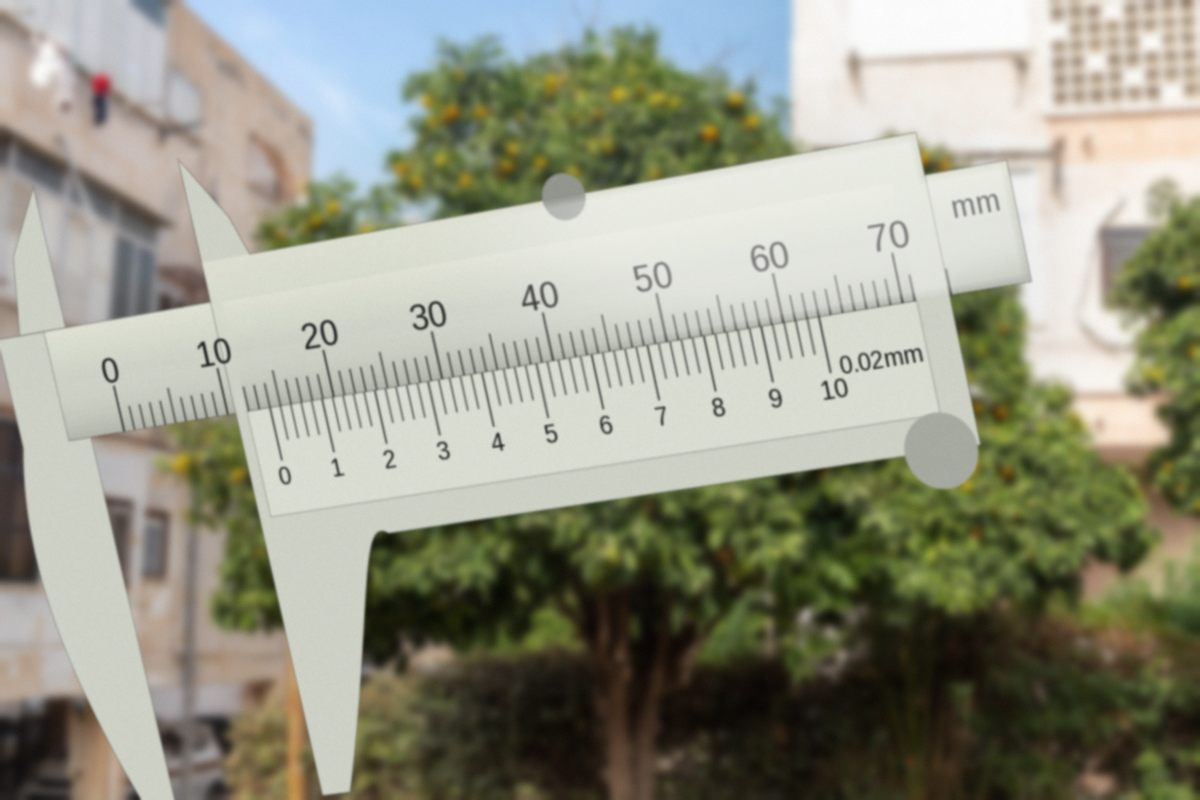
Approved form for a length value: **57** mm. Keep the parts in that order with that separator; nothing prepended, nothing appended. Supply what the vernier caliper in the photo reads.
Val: **14.0** mm
